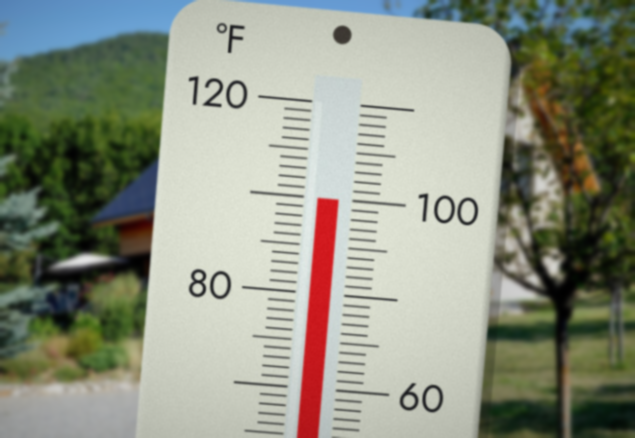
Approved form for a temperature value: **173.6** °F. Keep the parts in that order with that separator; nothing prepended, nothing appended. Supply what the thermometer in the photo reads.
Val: **100** °F
